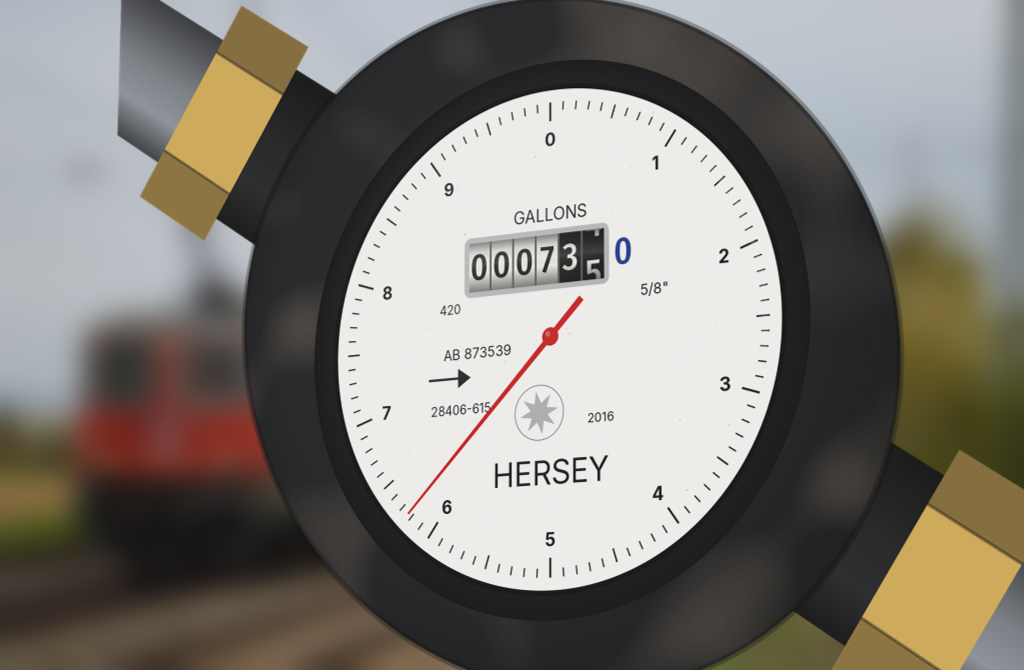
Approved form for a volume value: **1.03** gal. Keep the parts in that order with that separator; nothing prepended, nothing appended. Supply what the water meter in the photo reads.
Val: **7346.2** gal
